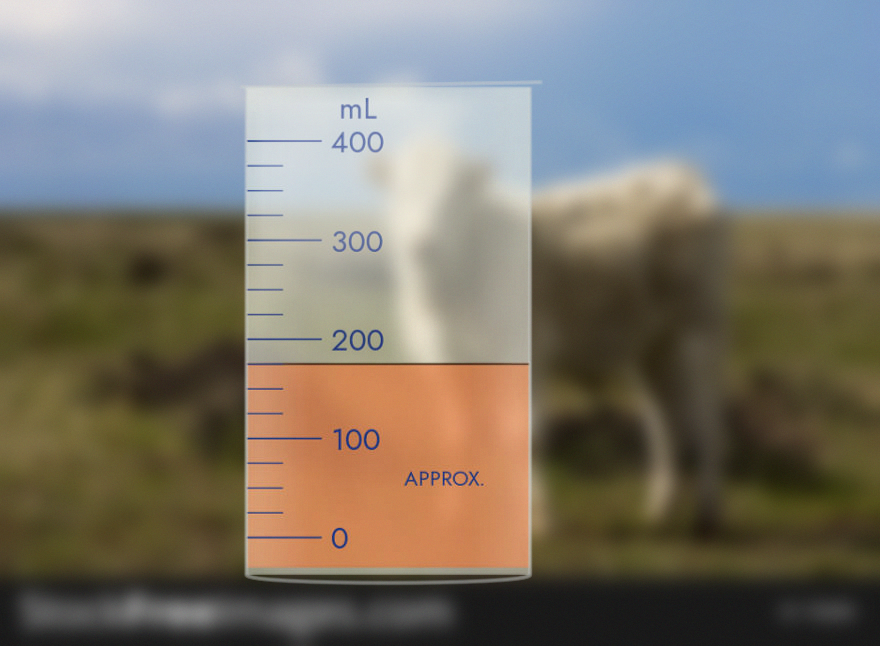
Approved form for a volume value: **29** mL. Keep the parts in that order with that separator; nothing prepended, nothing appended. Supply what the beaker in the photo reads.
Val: **175** mL
